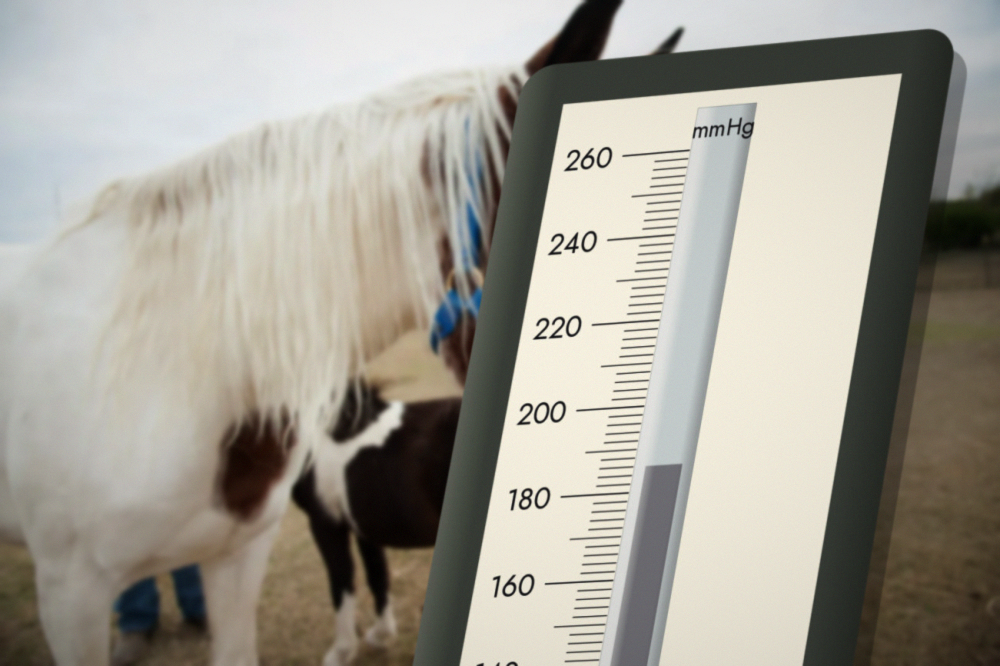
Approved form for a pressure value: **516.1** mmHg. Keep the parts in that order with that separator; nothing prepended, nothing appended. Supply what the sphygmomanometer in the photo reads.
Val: **186** mmHg
